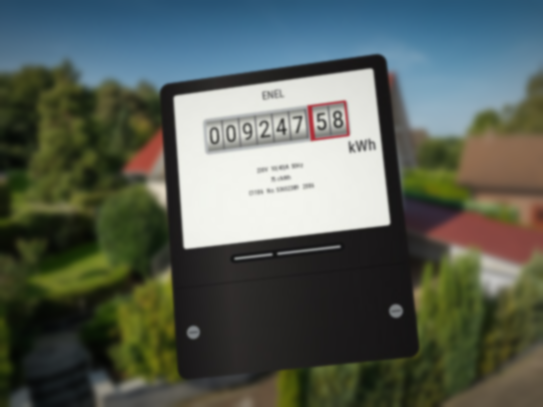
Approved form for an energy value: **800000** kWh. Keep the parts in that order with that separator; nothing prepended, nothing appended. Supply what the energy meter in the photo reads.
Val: **9247.58** kWh
